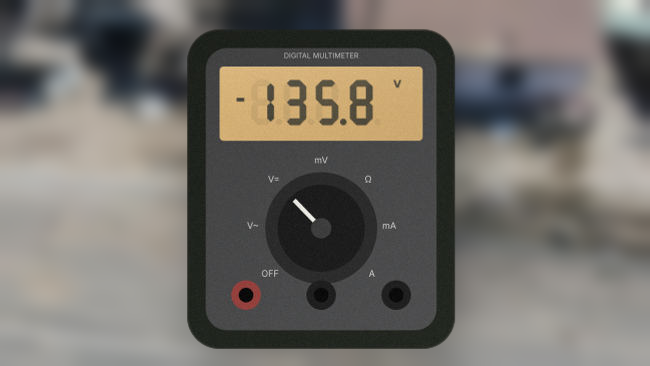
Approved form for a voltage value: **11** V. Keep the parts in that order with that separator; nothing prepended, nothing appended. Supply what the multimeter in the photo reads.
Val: **-135.8** V
